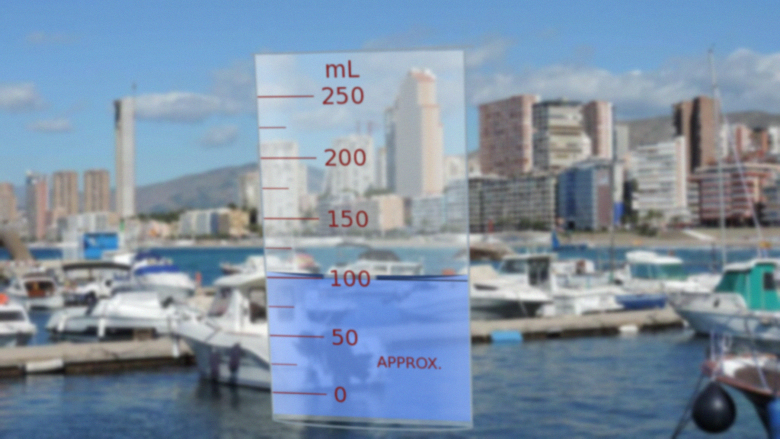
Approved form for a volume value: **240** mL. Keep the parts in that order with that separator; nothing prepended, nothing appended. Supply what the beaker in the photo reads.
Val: **100** mL
